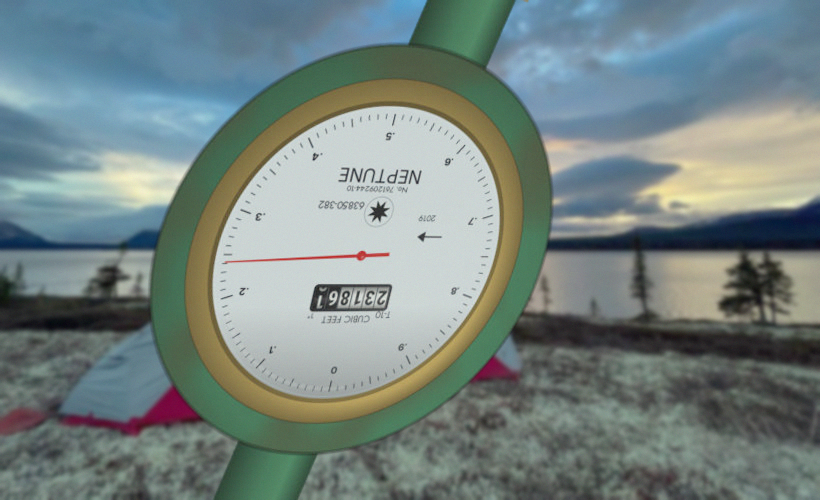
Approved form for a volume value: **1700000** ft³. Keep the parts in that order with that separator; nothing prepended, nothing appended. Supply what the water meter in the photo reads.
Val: **231861.24** ft³
